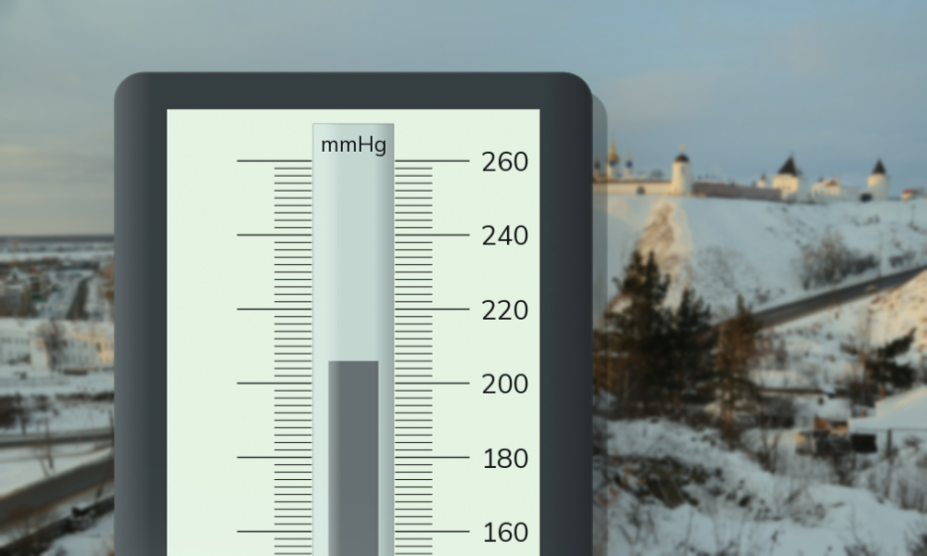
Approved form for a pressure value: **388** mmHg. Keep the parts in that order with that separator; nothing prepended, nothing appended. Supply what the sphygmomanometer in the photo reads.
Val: **206** mmHg
